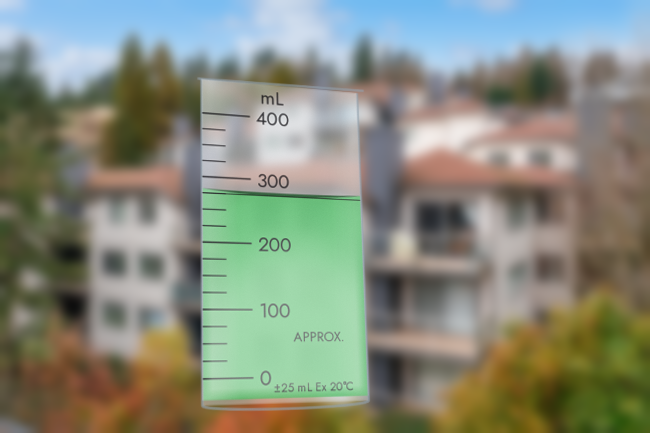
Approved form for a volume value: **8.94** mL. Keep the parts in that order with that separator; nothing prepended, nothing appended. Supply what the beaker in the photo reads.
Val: **275** mL
